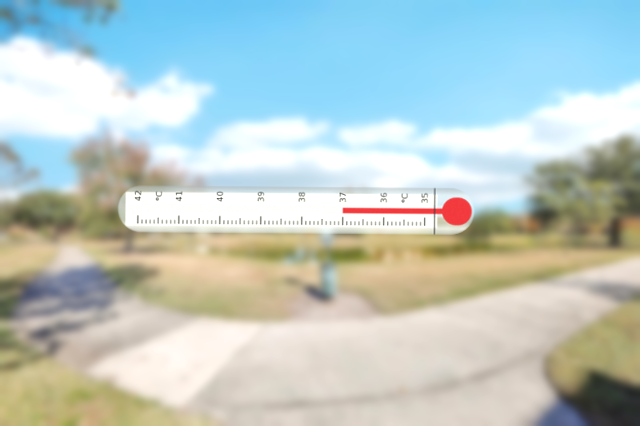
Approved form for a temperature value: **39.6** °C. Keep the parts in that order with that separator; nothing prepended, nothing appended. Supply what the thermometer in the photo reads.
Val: **37** °C
